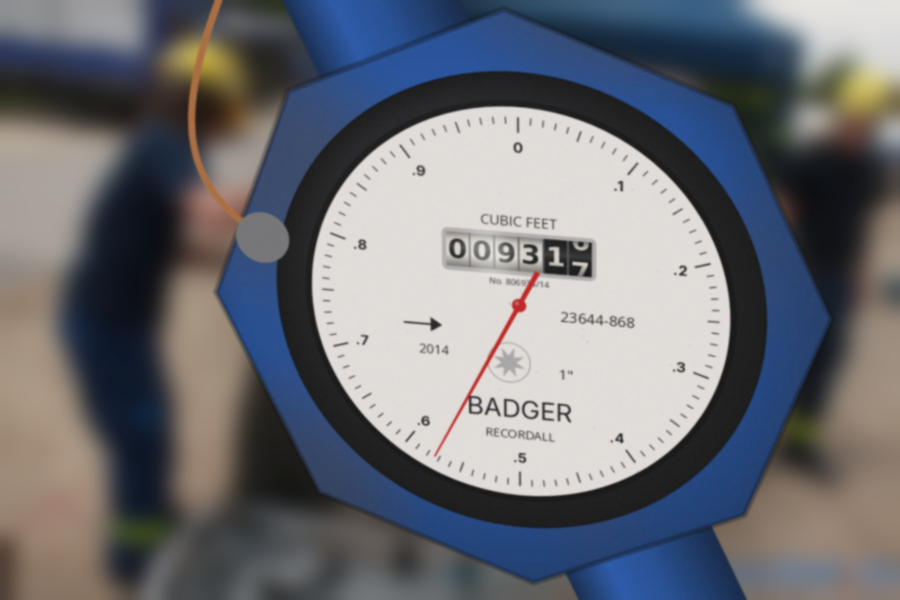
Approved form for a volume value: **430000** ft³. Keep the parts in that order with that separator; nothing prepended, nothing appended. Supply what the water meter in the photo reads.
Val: **9316.57** ft³
